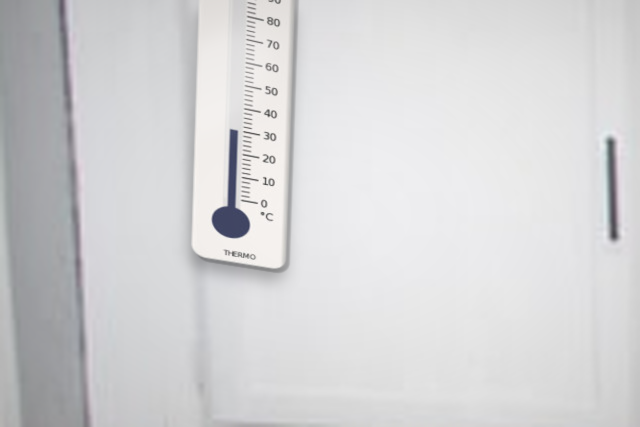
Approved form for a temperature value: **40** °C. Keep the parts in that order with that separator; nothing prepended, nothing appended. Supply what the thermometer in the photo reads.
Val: **30** °C
